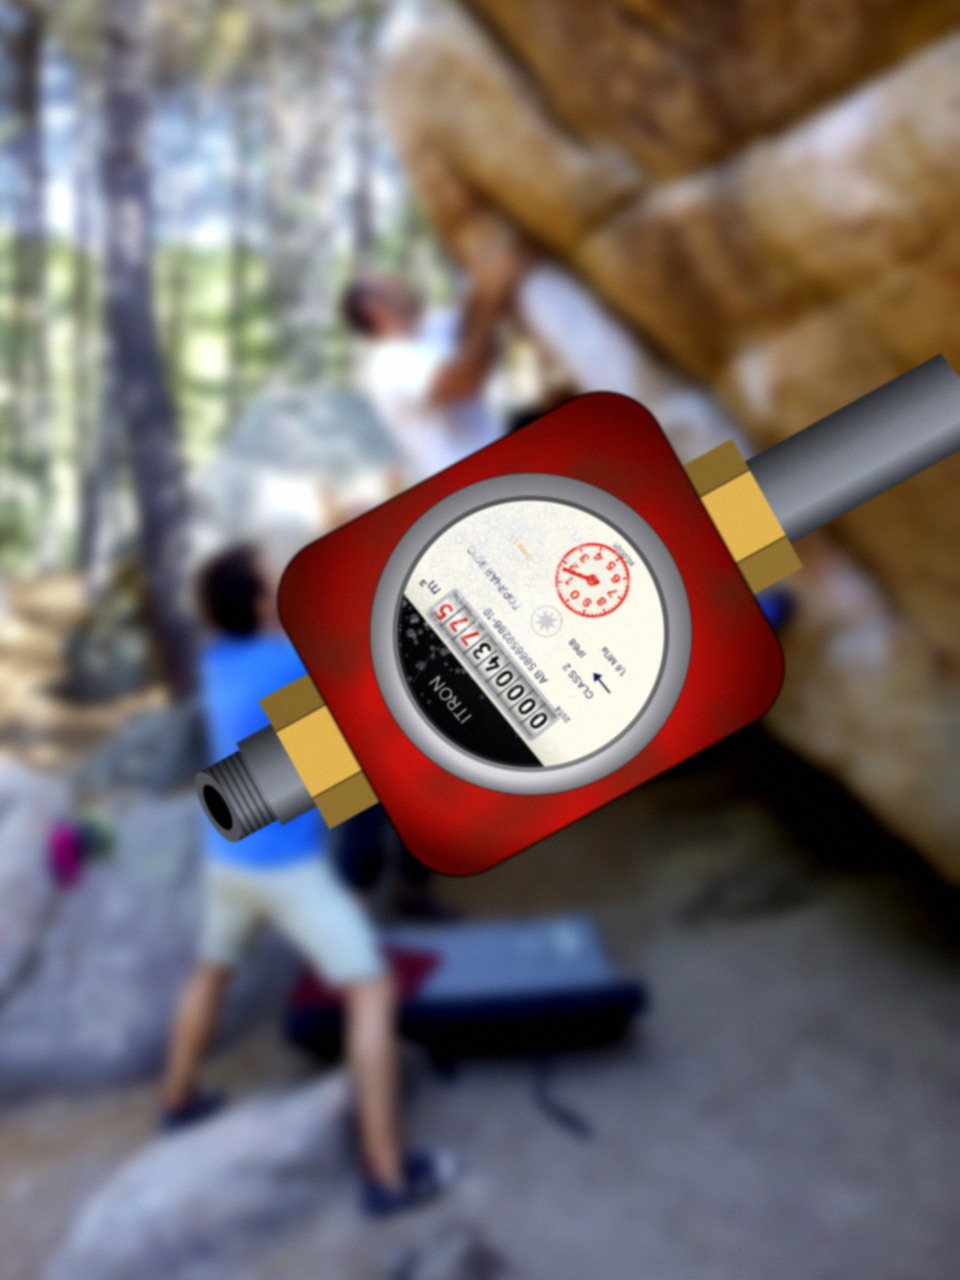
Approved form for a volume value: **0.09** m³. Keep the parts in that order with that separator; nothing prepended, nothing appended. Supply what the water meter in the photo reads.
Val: **43.7751** m³
